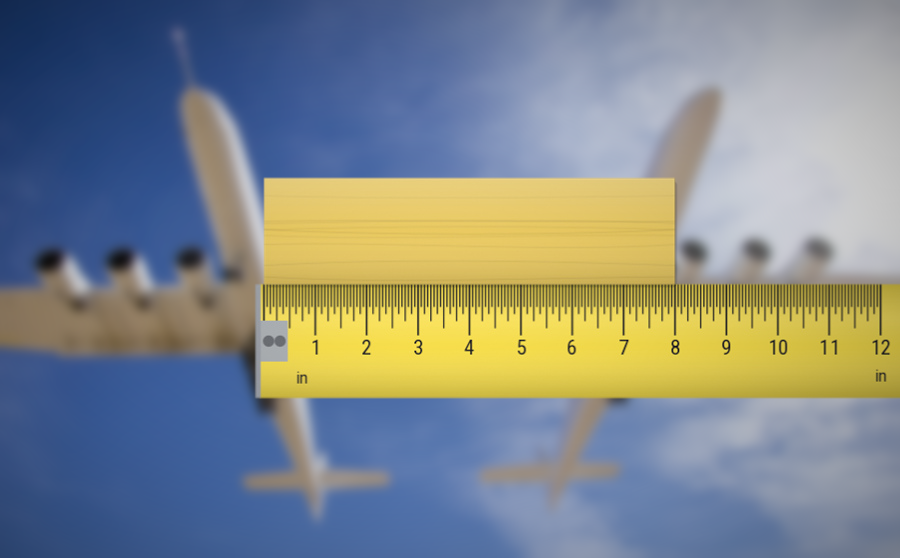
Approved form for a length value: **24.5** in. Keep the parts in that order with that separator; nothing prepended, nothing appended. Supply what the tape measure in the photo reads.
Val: **8** in
